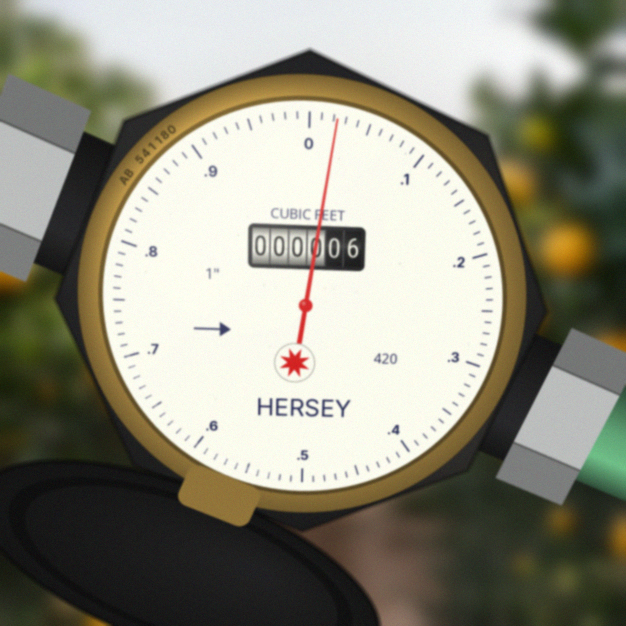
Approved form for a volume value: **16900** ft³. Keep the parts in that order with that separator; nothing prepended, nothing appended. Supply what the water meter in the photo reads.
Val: **6.02** ft³
